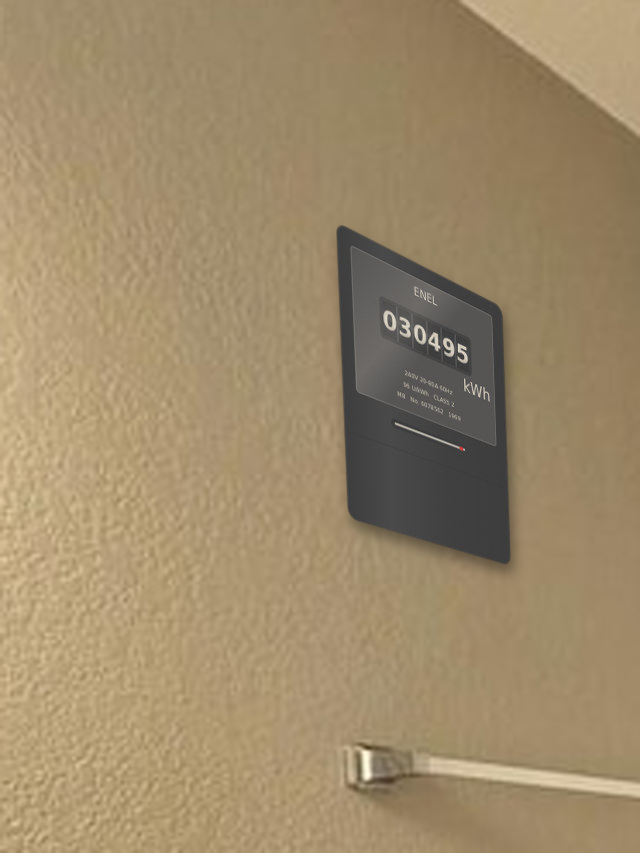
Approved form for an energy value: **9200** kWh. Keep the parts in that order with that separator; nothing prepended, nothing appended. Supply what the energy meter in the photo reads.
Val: **30495** kWh
